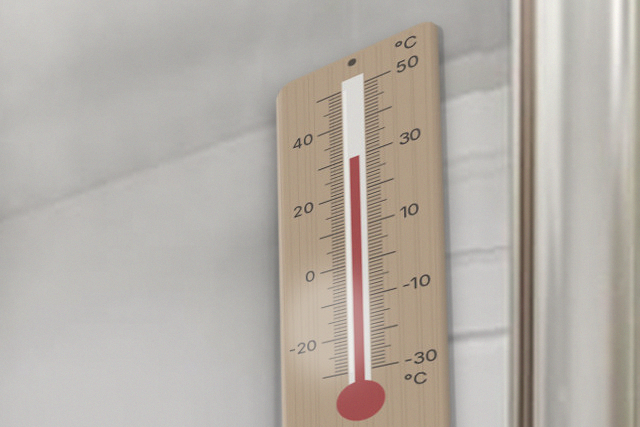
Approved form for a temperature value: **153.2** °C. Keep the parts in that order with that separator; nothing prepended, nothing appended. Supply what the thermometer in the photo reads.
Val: **30** °C
